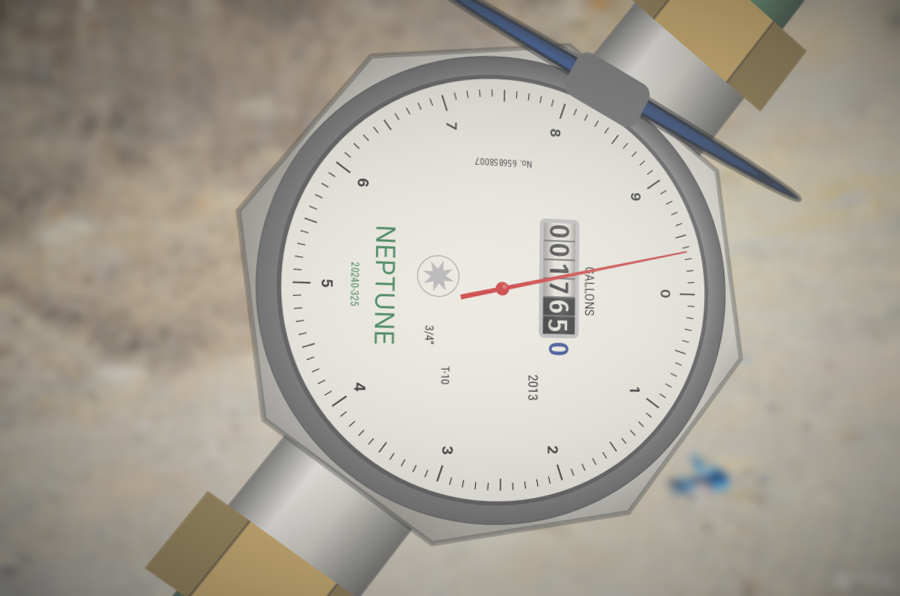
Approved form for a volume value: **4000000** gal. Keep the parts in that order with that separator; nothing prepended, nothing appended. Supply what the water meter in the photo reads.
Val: **17649.6** gal
